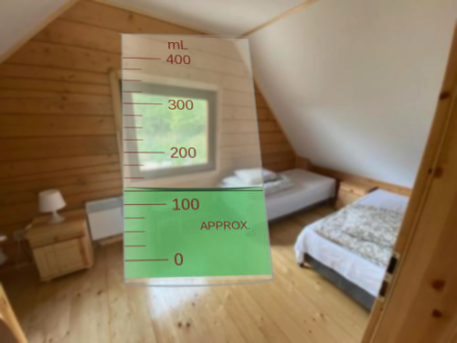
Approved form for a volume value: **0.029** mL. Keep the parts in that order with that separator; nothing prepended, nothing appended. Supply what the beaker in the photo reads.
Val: **125** mL
